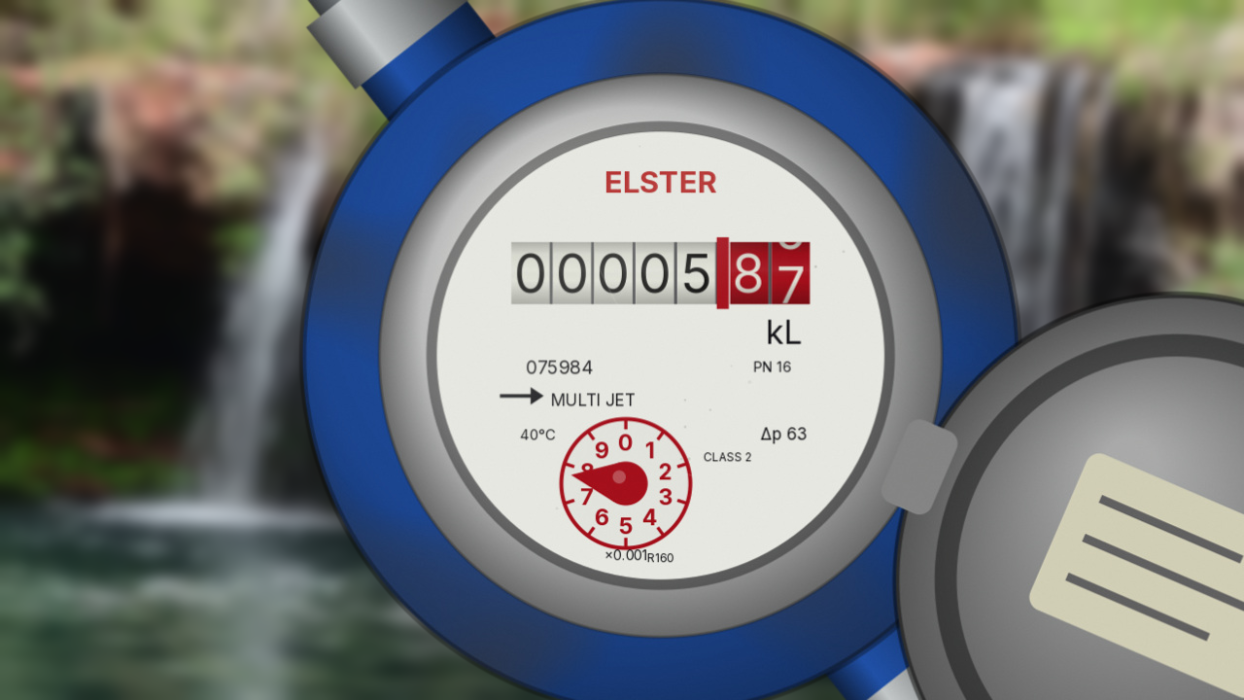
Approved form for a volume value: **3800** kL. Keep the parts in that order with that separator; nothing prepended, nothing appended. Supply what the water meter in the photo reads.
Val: **5.867** kL
